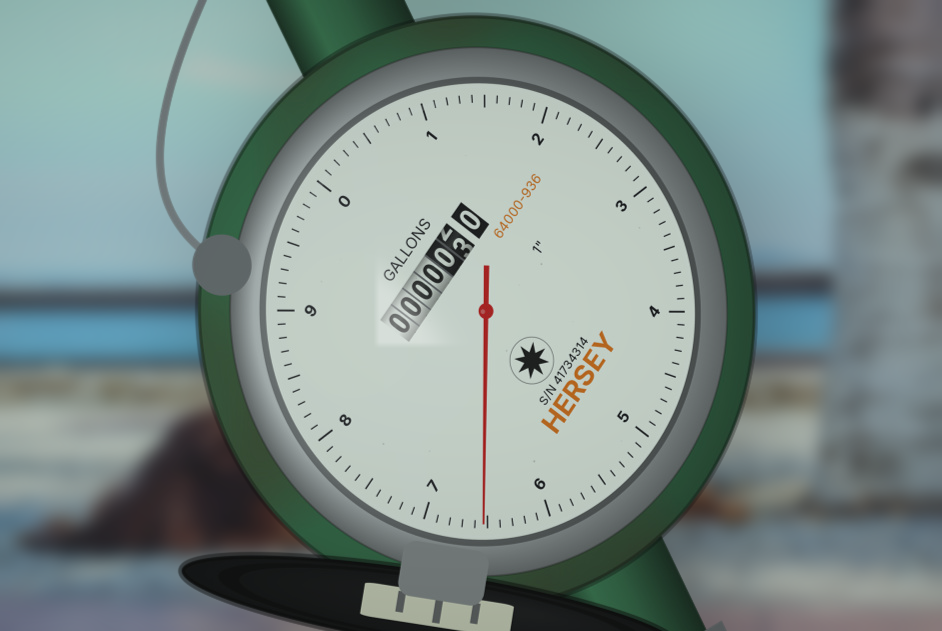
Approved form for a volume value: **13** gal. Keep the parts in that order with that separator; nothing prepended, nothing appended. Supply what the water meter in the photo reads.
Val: **26.5** gal
